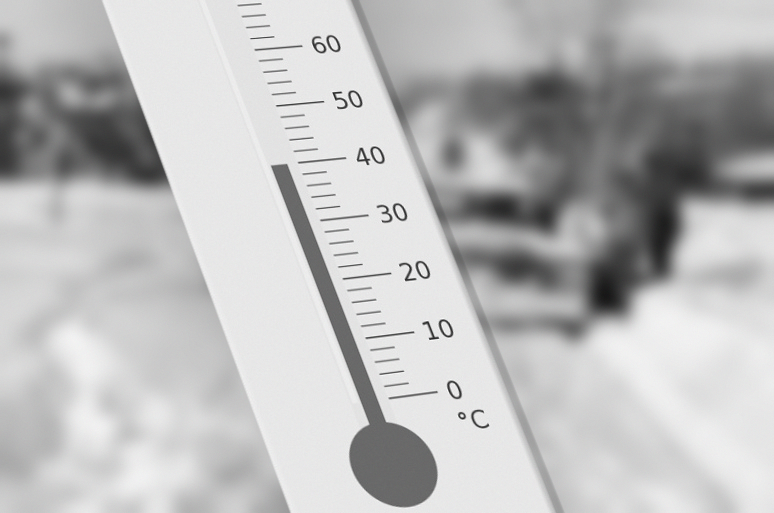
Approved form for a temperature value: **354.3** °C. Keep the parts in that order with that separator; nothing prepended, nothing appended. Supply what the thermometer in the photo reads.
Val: **40** °C
